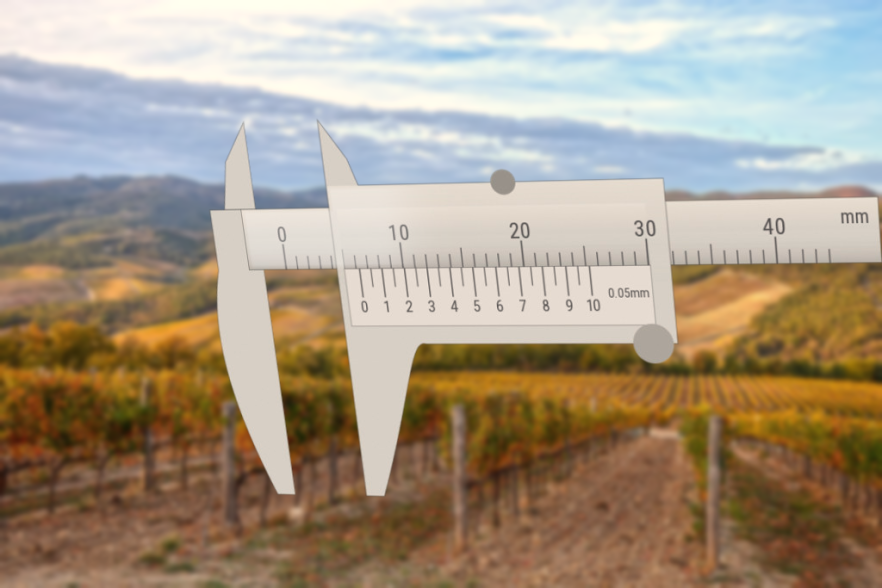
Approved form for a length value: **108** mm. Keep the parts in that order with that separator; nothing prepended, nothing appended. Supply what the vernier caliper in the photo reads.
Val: **6.3** mm
